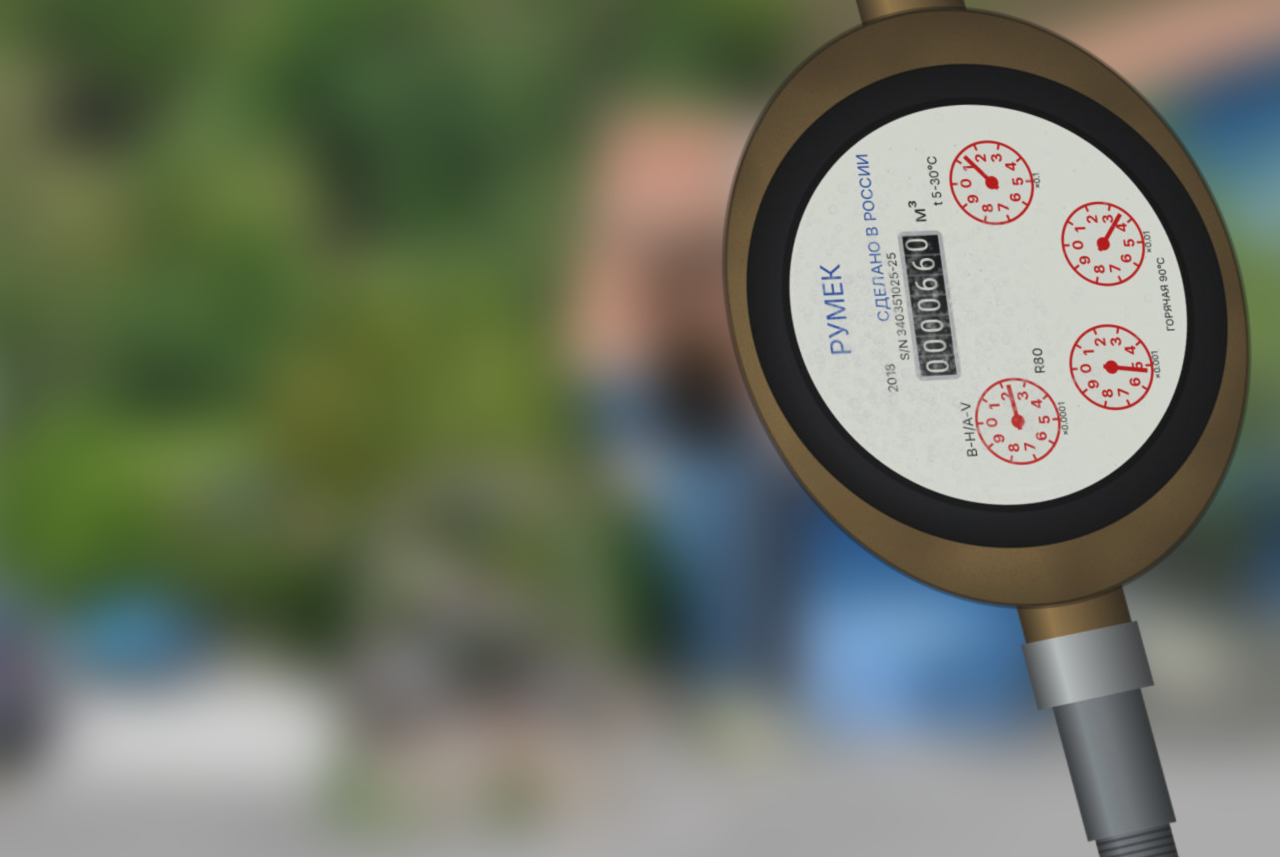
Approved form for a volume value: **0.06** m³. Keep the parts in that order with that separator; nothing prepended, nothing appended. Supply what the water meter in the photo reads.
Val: **660.1352** m³
